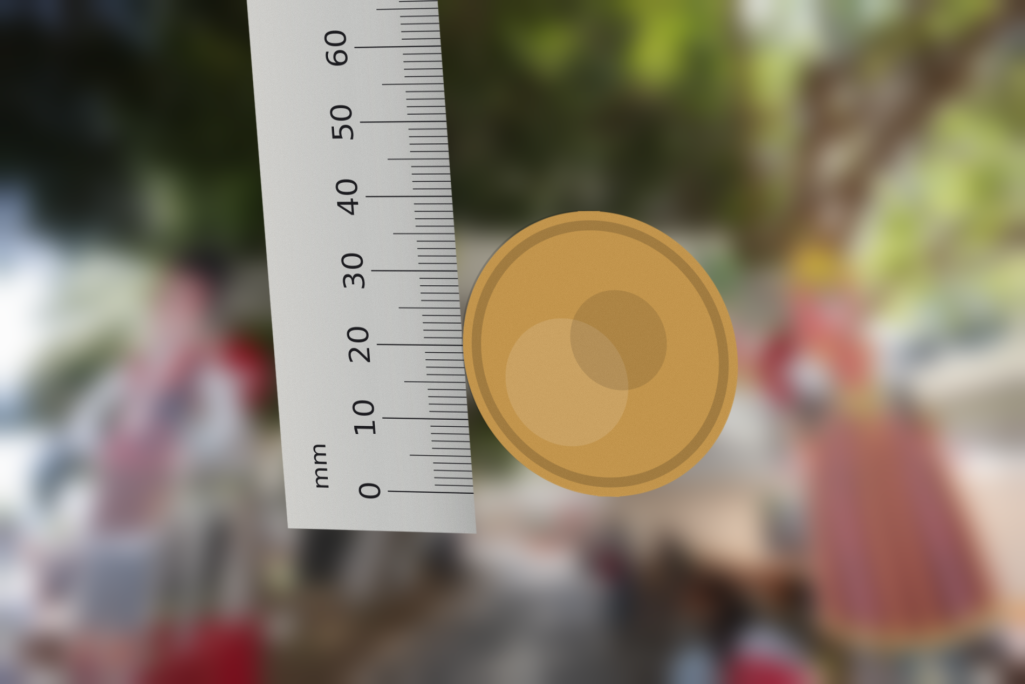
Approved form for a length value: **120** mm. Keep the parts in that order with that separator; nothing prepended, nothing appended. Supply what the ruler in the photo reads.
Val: **38** mm
